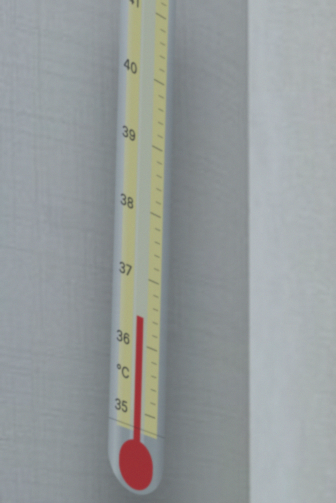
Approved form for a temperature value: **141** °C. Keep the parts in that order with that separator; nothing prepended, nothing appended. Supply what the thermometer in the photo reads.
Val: **36.4** °C
